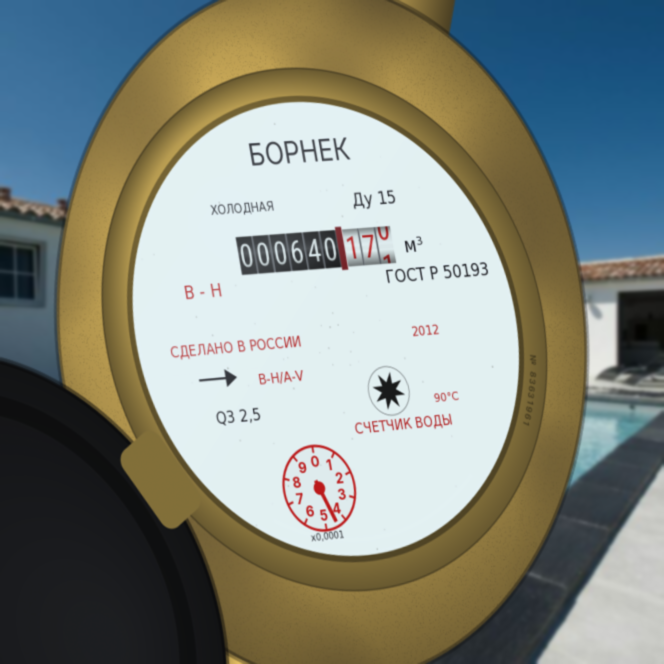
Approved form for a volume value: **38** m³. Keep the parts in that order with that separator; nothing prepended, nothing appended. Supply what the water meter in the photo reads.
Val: **640.1704** m³
